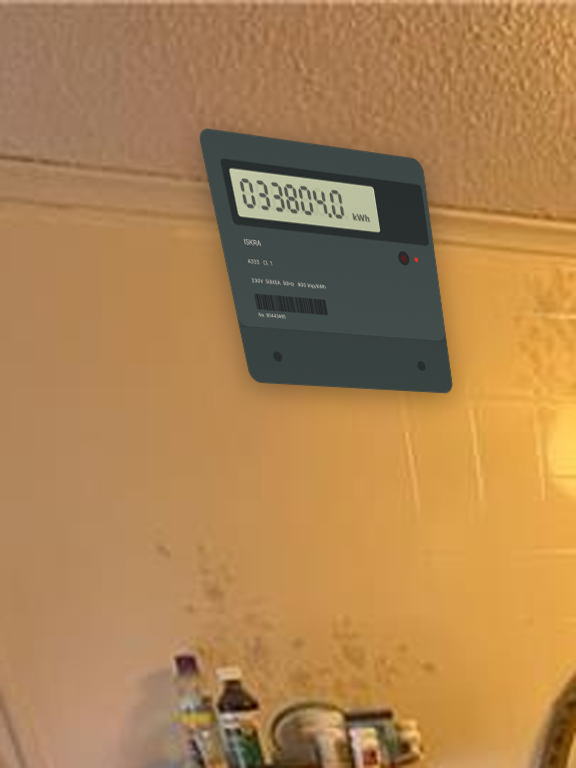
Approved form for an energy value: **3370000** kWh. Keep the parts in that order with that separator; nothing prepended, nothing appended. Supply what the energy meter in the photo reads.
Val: **33804.0** kWh
